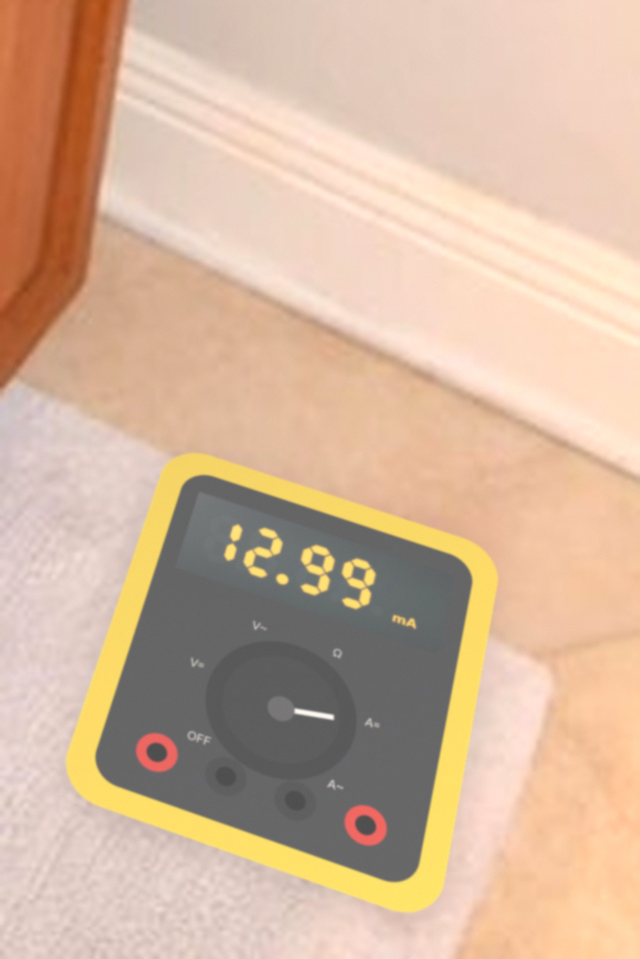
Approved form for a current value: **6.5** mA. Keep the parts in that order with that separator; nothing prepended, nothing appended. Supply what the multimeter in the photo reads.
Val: **12.99** mA
